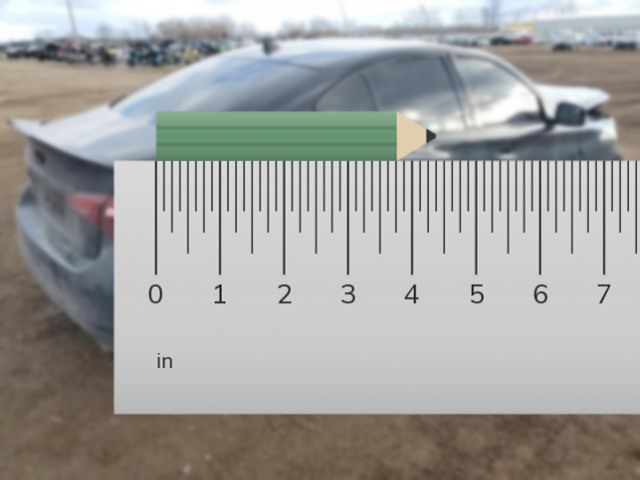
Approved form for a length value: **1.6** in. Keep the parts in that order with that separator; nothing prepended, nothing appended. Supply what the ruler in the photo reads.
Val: **4.375** in
